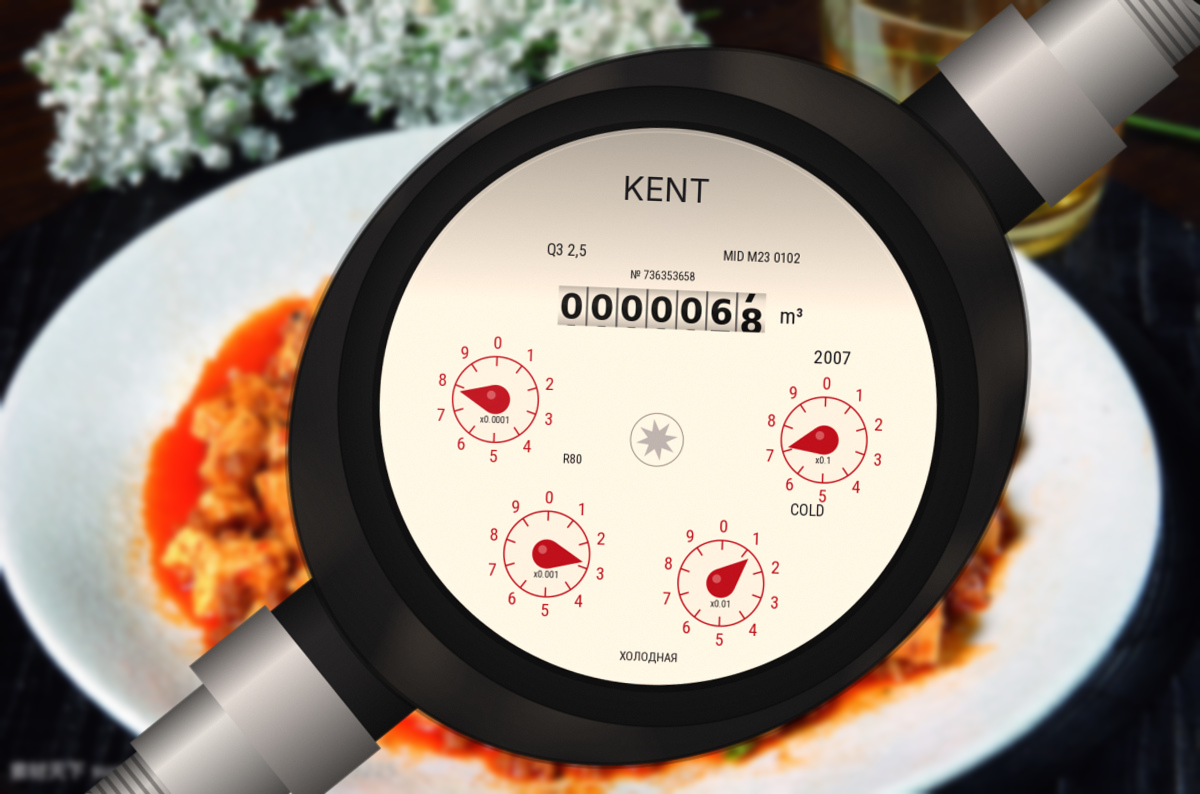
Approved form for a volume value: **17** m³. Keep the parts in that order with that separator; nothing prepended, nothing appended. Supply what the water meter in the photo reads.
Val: **67.7127** m³
